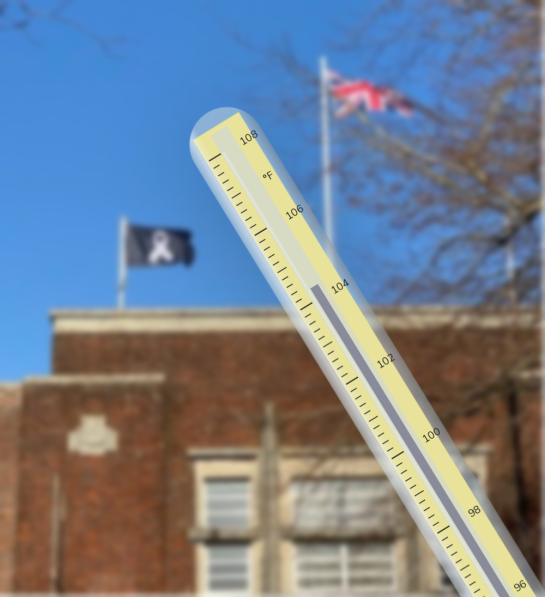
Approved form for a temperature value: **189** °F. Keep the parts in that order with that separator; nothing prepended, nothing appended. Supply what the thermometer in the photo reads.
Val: **104.3** °F
